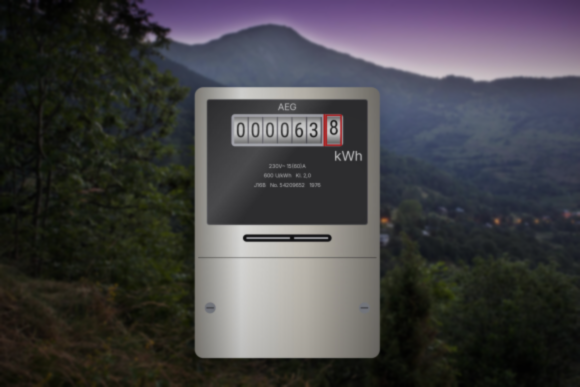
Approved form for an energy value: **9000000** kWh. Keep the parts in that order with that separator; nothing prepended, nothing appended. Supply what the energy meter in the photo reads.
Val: **63.8** kWh
